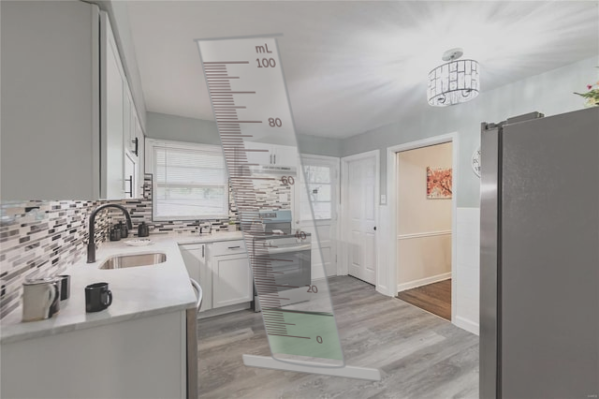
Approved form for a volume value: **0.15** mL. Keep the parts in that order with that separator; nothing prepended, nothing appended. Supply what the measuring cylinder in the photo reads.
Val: **10** mL
